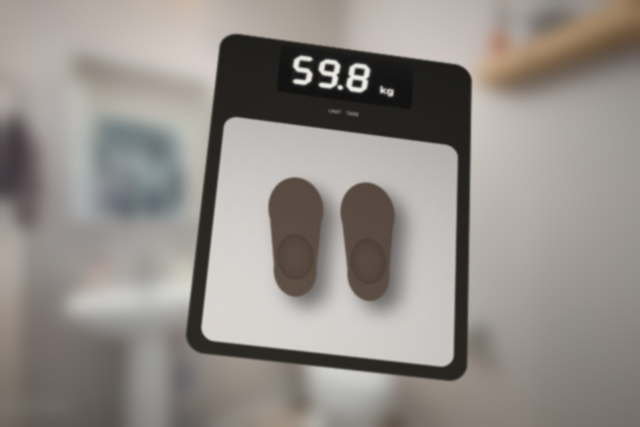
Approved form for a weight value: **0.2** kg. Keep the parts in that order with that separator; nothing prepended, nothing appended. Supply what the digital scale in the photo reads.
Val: **59.8** kg
